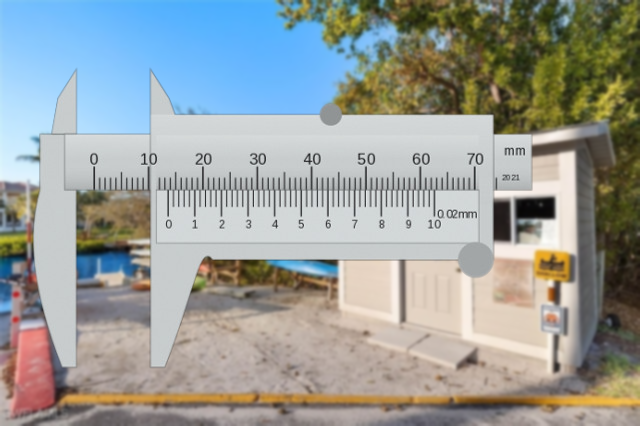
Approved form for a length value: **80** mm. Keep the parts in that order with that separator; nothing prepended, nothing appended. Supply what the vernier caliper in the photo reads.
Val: **13.6** mm
